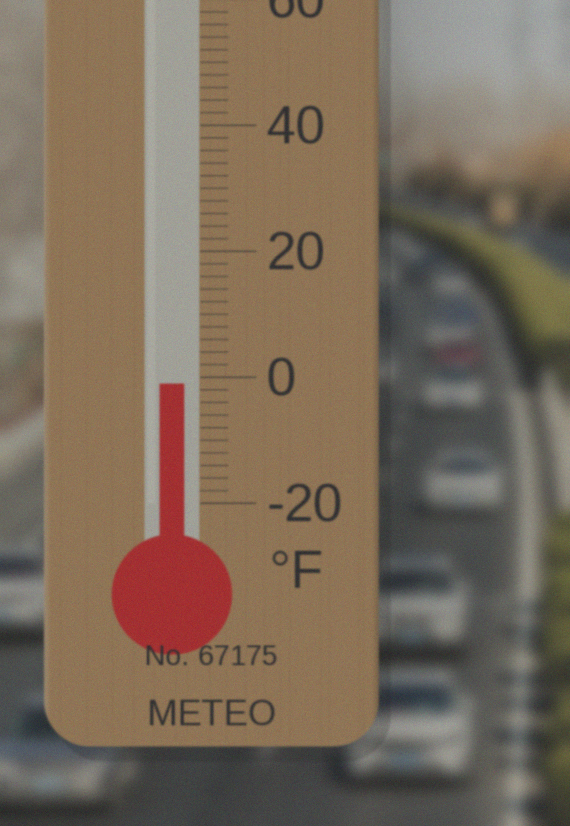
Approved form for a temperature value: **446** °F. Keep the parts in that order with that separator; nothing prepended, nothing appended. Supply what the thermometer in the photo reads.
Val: **-1** °F
